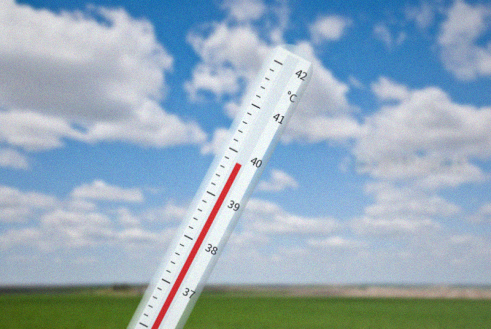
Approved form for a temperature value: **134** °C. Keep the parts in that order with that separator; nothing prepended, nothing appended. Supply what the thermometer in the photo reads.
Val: **39.8** °C
